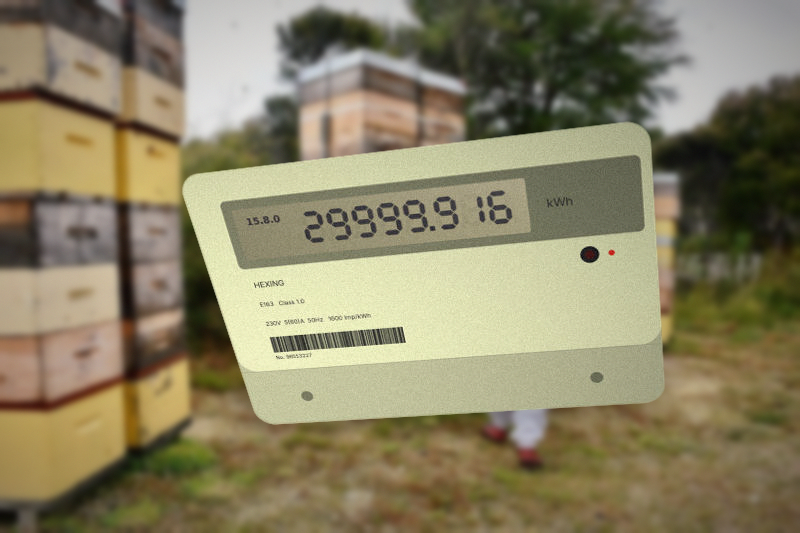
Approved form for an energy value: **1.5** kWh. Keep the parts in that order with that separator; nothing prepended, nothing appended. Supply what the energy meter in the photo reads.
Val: **29999.916** kWh
